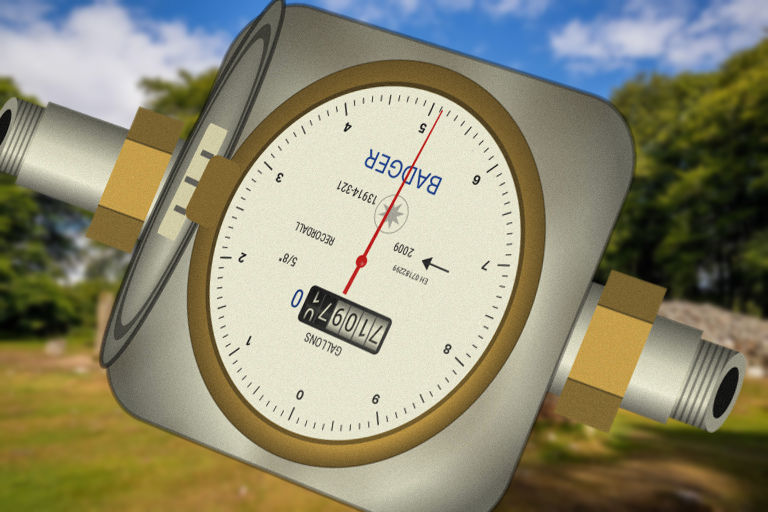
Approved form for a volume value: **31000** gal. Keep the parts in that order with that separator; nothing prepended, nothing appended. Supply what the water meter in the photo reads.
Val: **7109705.1** gal
